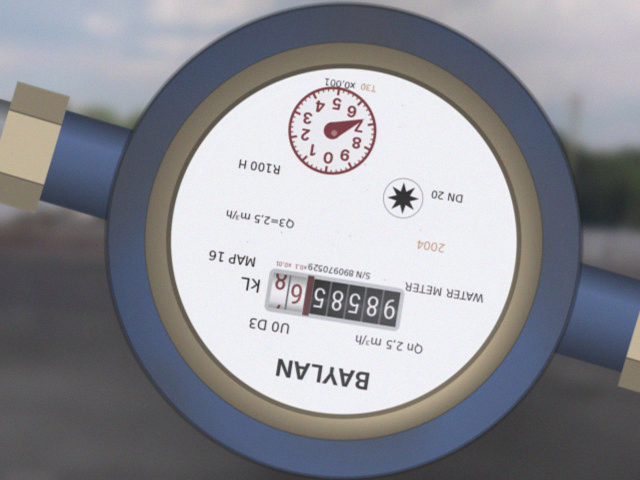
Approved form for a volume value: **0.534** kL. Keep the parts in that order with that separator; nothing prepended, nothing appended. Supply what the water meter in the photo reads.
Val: **98585.676** kL
